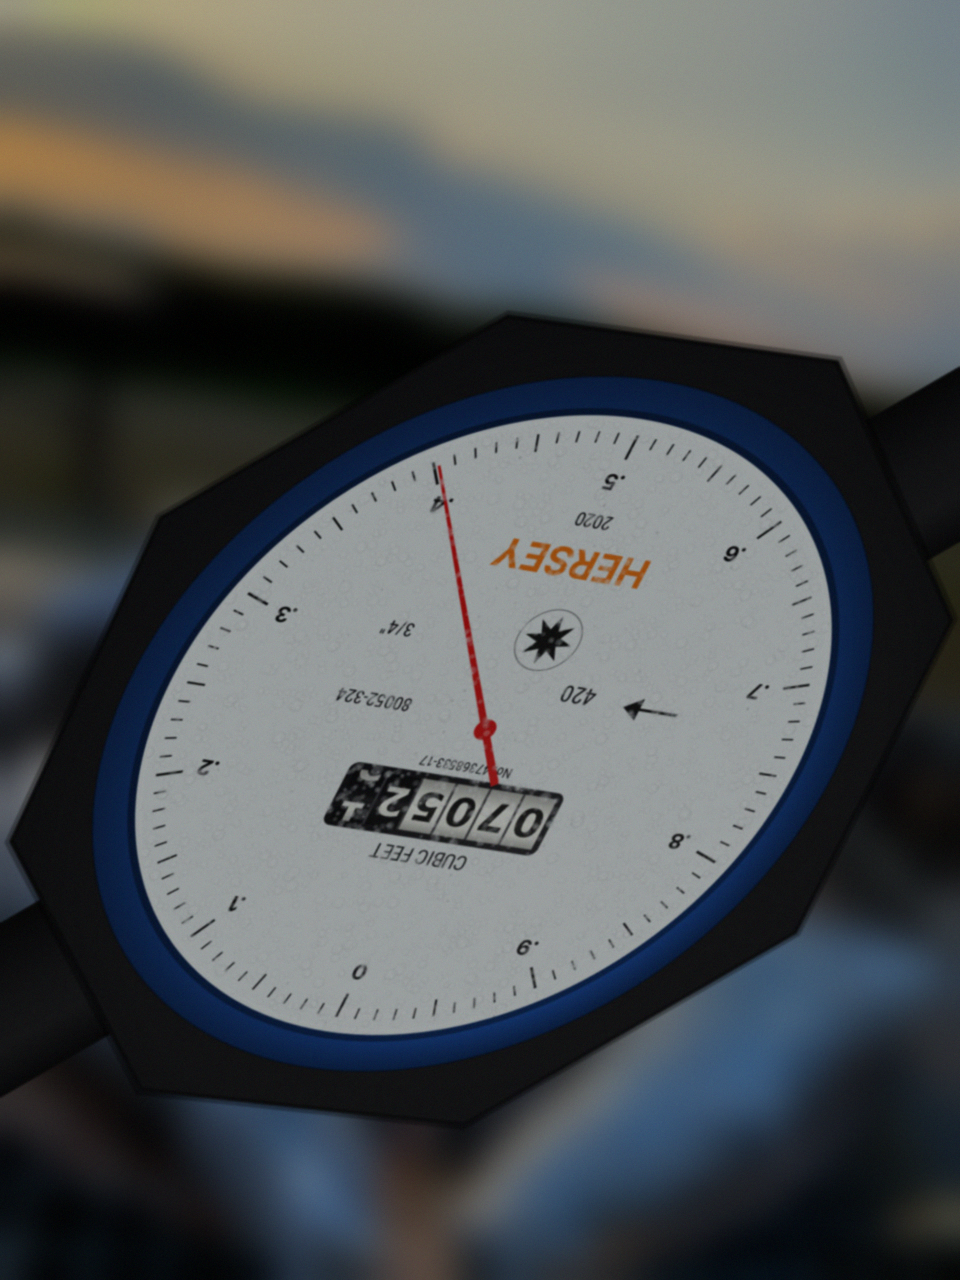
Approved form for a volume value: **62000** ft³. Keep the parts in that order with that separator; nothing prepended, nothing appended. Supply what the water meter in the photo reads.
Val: **70521.40** ft³
